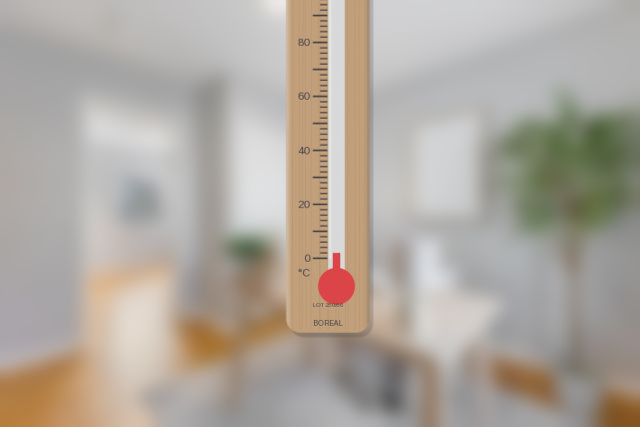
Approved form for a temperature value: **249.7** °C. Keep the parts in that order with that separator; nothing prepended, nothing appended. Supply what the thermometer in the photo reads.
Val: **2** °C
